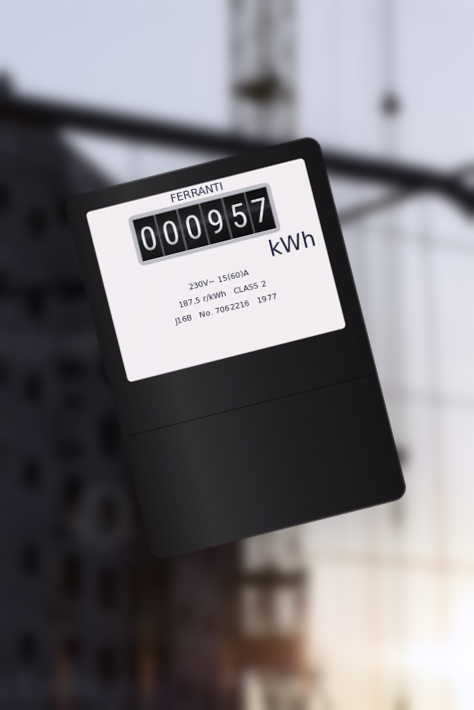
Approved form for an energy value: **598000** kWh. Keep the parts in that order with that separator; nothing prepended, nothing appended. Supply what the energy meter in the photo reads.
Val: **957** kWh
